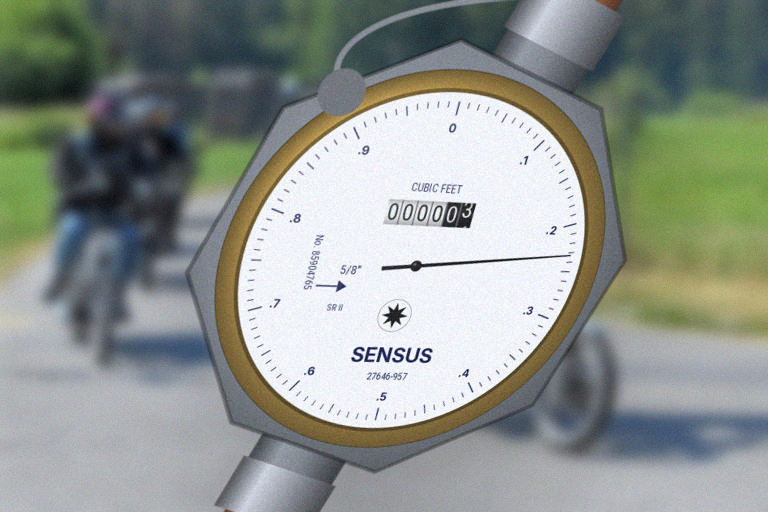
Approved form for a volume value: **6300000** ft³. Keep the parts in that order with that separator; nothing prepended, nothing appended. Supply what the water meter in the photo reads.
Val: **3.23** ft³
